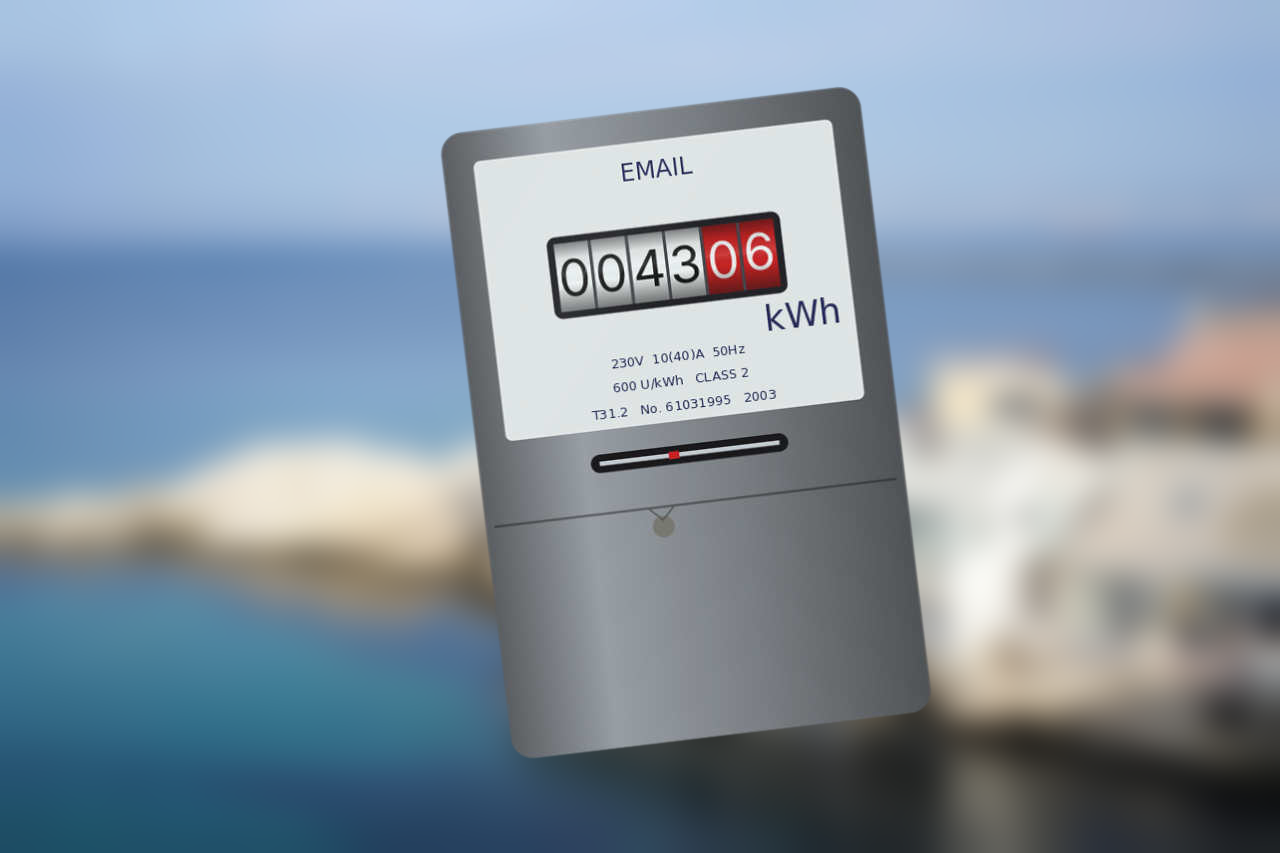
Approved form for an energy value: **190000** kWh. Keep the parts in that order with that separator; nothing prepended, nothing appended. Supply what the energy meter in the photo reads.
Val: **43.06** kWh
